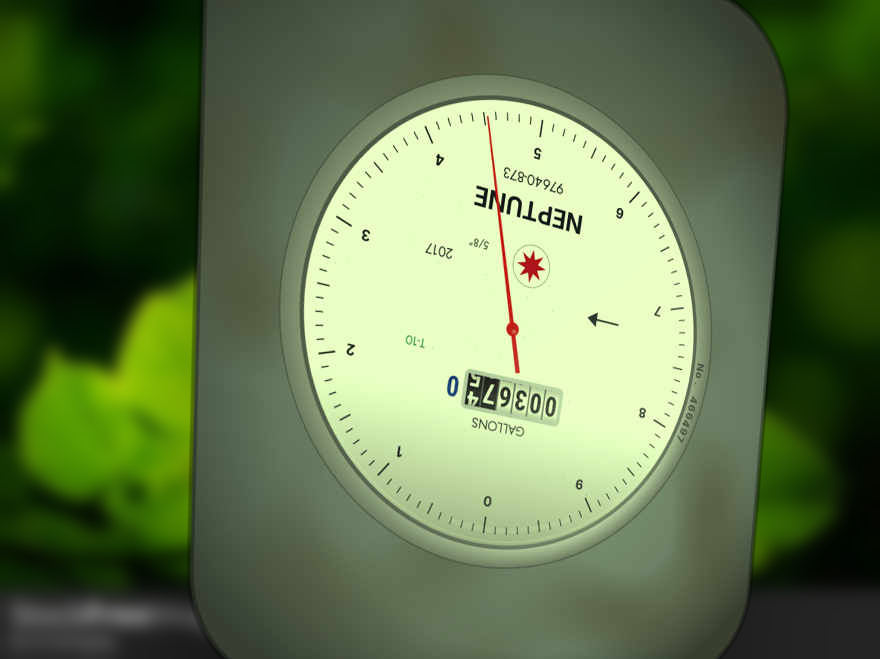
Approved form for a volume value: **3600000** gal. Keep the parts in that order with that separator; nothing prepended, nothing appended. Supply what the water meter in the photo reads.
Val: **36744.5** gal
